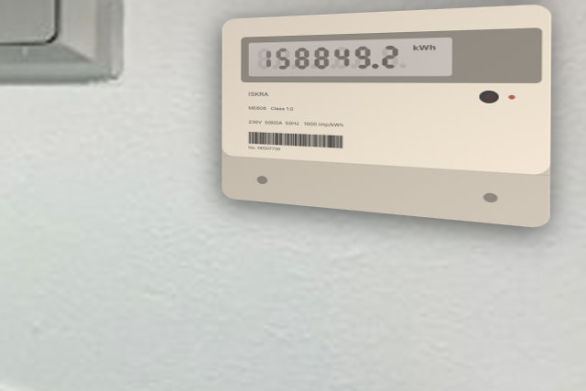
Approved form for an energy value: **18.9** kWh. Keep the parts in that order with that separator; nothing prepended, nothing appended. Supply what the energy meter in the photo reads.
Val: **158849.2** kWh
